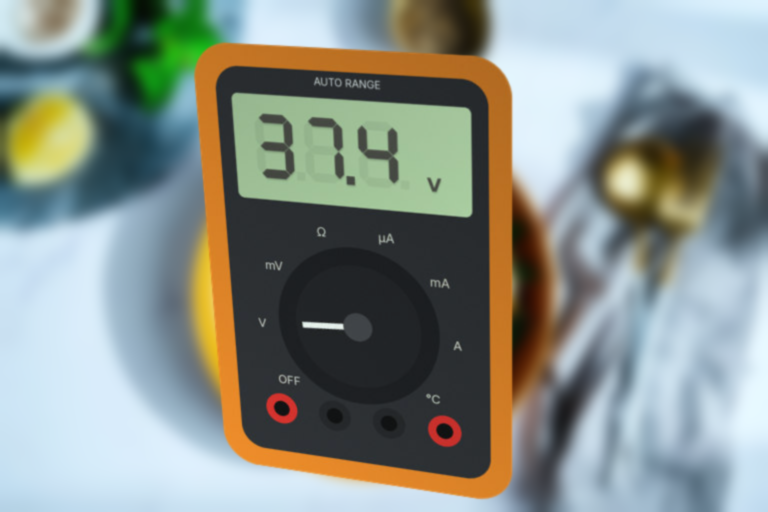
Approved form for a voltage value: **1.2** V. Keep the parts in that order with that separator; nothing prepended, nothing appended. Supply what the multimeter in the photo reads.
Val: **37.4** V
